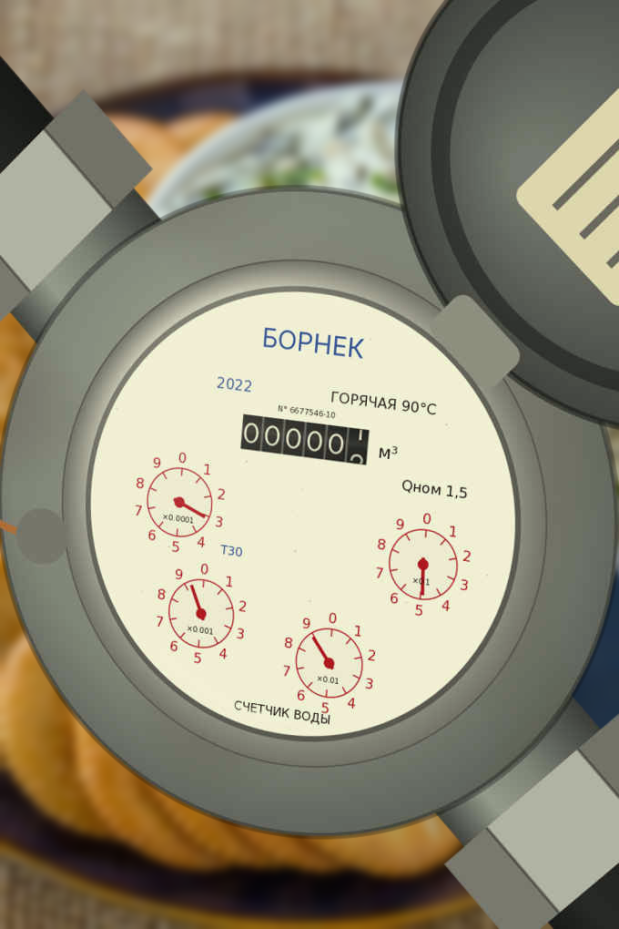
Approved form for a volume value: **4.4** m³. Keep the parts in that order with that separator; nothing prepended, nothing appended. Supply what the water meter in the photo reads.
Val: **1.4893** m³
